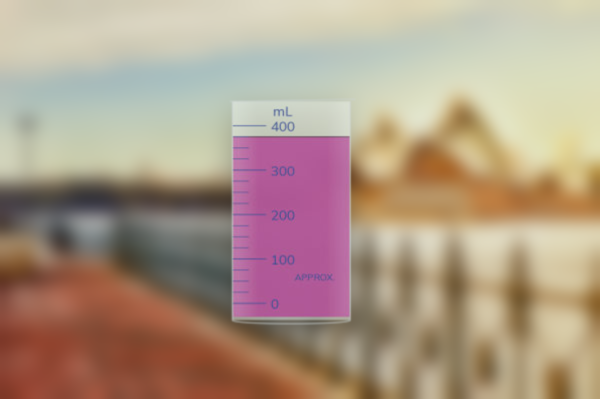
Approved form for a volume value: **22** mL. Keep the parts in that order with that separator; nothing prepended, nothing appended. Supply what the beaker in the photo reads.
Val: **375** mL
